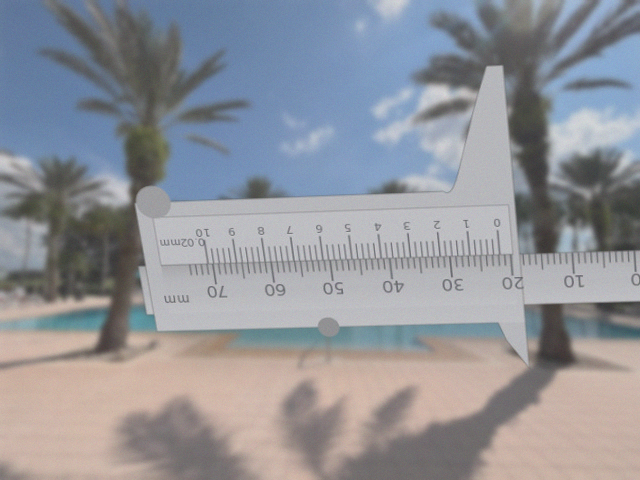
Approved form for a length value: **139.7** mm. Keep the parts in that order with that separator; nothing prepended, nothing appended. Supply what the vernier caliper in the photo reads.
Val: **21.8** mm
